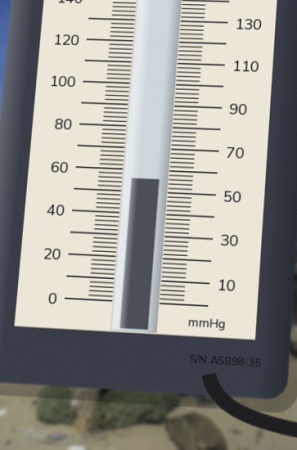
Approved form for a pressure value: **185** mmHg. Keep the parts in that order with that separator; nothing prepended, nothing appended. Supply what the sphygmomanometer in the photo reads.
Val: **56** mmHg
